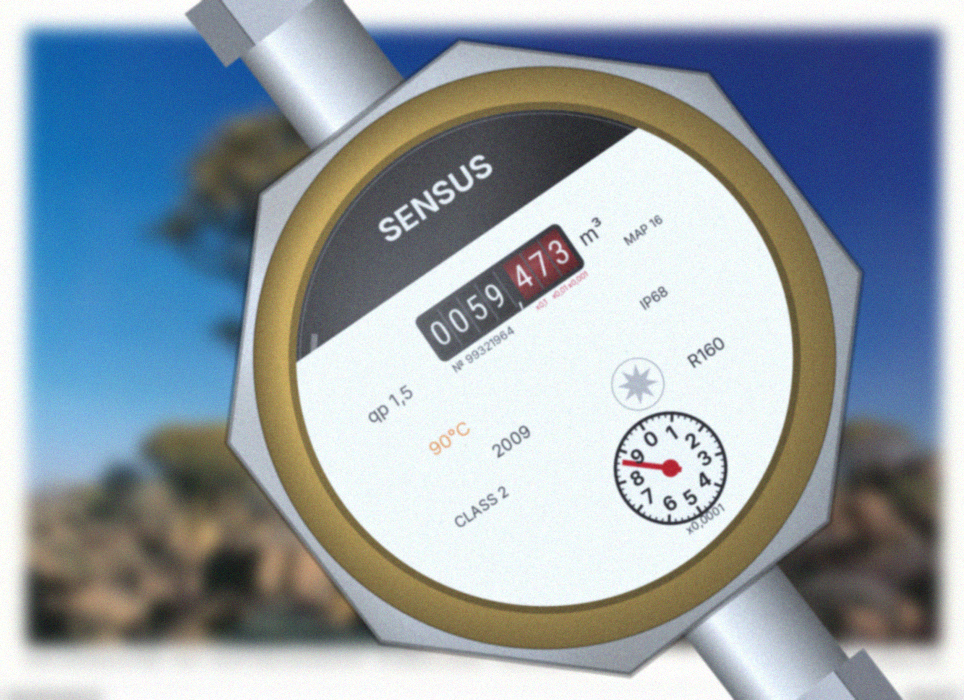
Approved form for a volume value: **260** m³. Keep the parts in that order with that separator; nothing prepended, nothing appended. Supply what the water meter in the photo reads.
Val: **59.4738** m³
